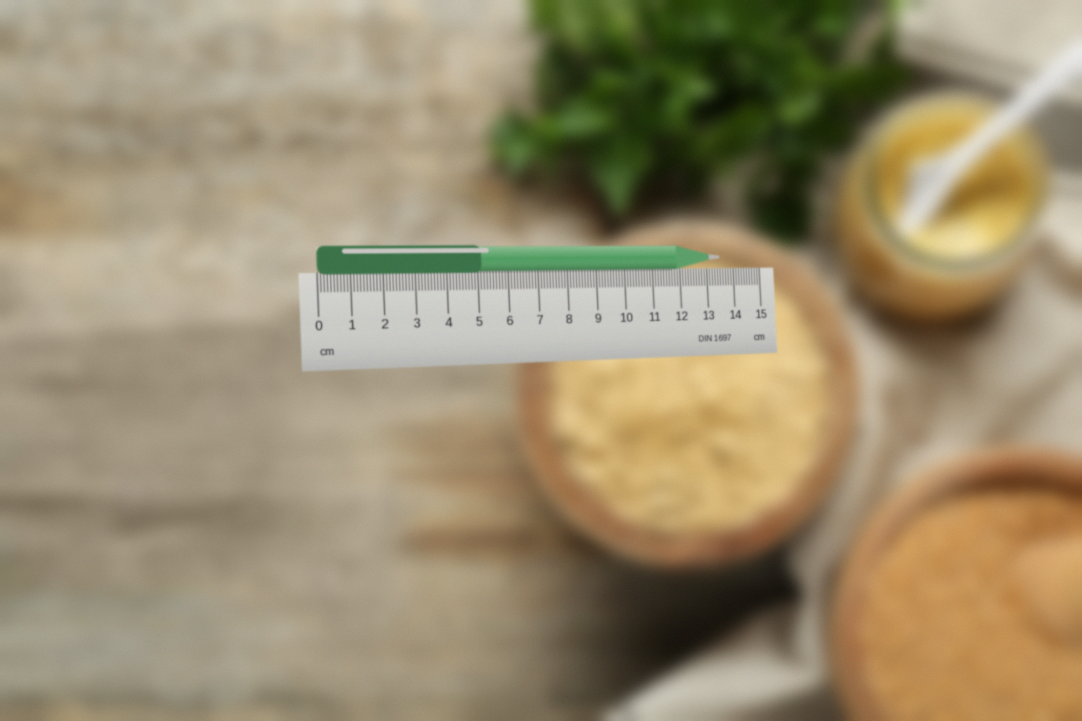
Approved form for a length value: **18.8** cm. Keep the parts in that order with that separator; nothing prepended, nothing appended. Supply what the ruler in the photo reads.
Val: **13.5** cm
